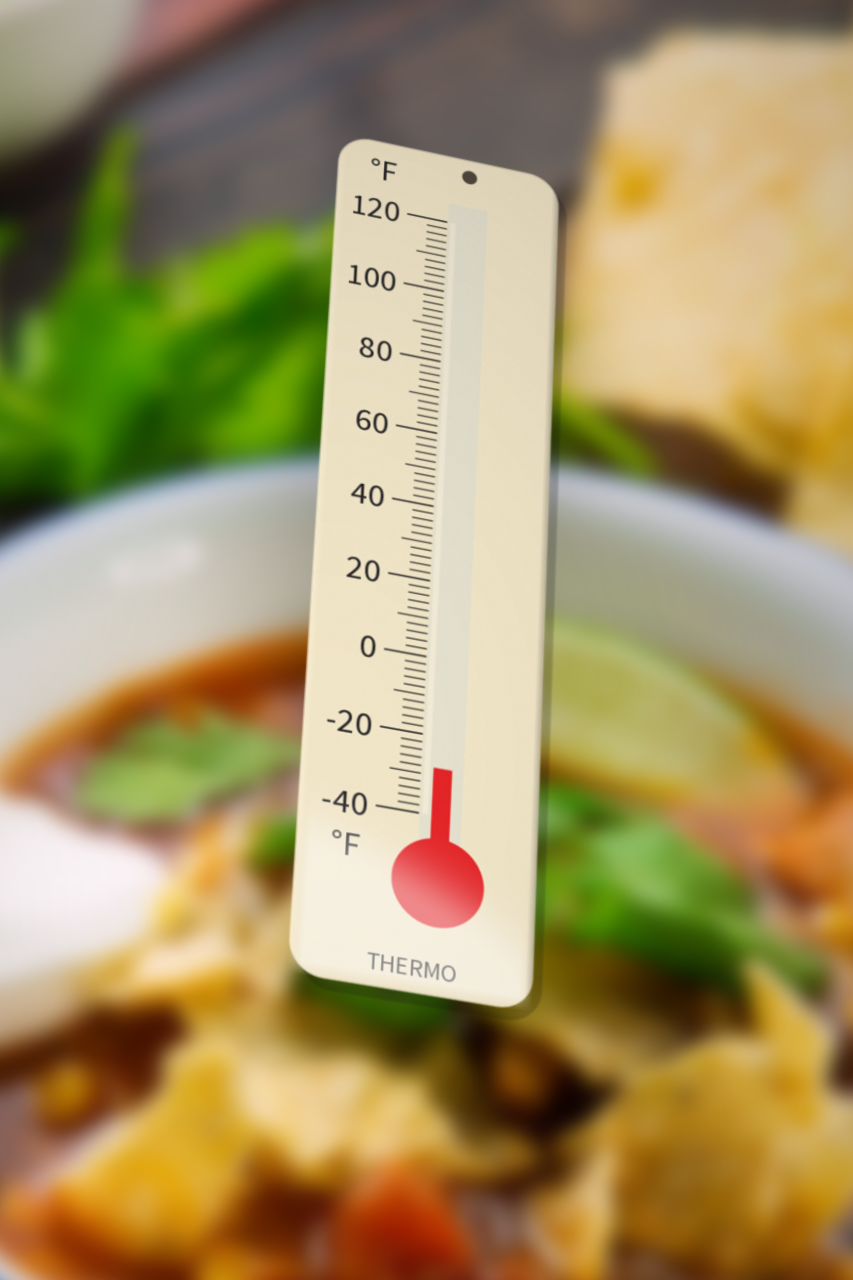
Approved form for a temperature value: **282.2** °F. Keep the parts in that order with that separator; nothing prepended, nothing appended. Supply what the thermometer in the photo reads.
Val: **-28** °F
